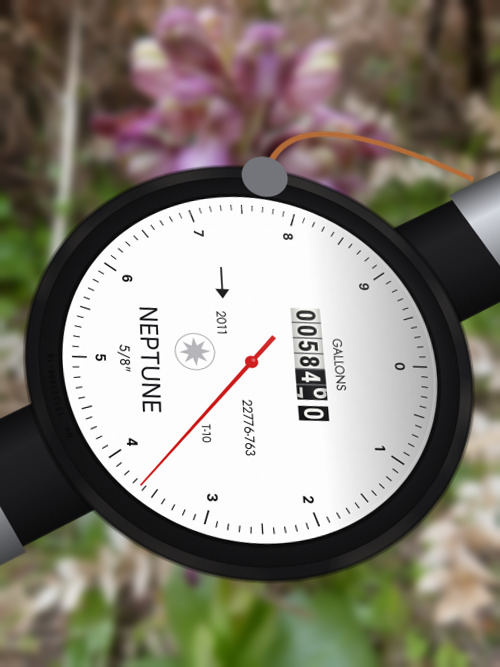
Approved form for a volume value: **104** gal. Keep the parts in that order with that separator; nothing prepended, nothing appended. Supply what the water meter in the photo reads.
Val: **58463.6** gal
